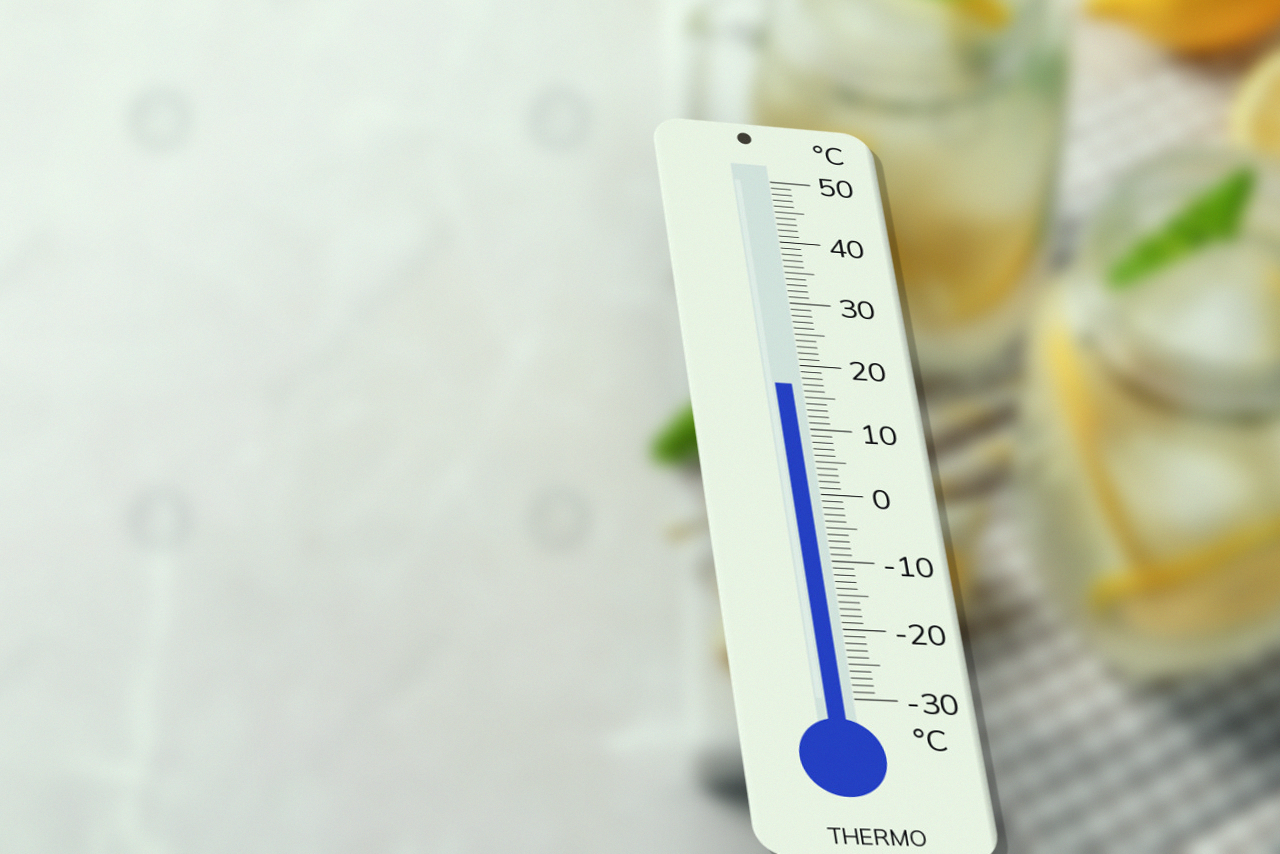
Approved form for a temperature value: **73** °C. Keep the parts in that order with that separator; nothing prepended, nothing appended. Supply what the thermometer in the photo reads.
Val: **17** °C
